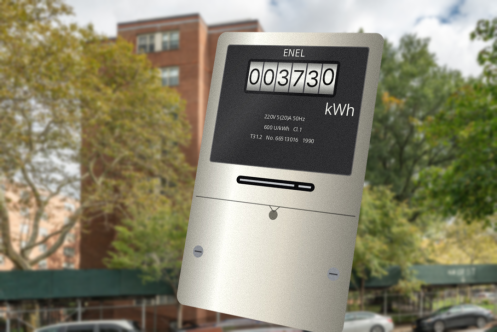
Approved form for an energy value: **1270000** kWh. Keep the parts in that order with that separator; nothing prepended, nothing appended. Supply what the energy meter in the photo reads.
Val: **3730** kWh
